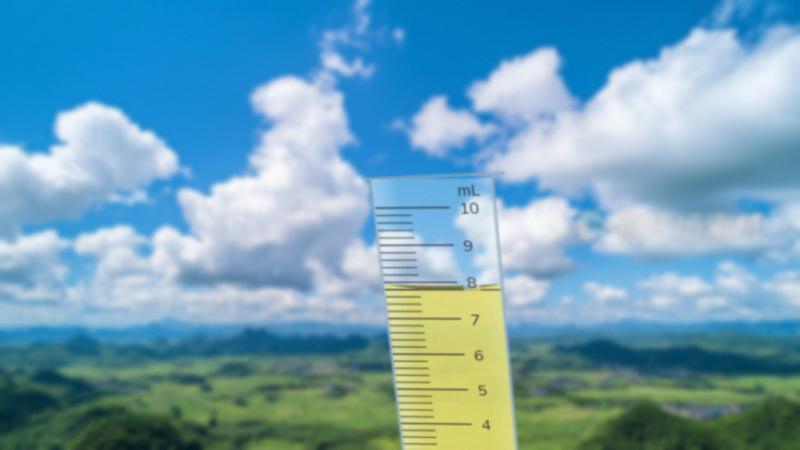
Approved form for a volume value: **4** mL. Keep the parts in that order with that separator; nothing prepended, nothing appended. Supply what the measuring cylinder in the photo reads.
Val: **7.8** mL
